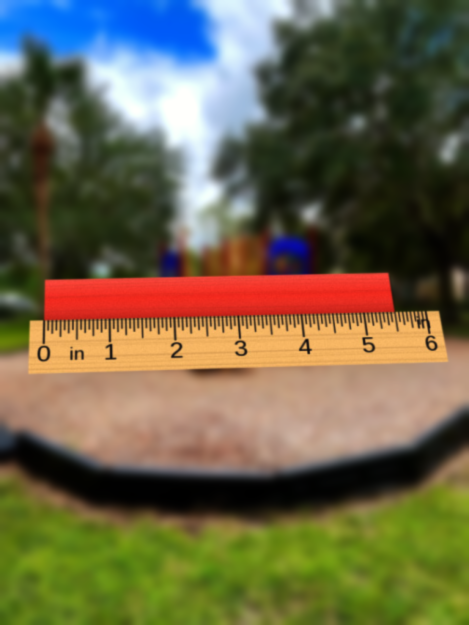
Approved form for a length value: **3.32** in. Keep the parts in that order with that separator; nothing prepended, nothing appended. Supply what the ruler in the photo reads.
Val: **5.5** in
